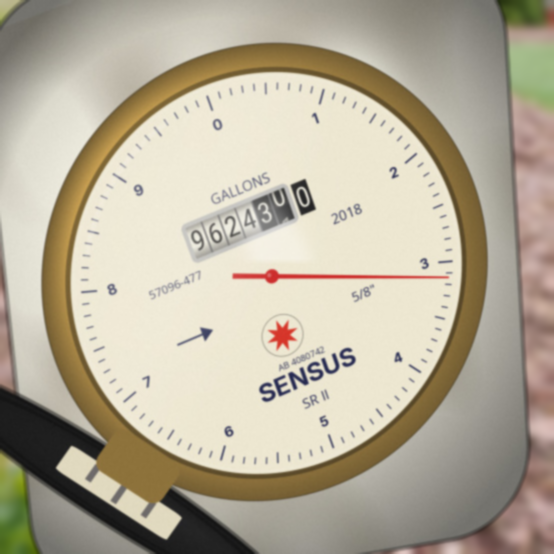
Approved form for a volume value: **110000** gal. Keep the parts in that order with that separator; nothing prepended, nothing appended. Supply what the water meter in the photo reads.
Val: **9624303.1** gal
